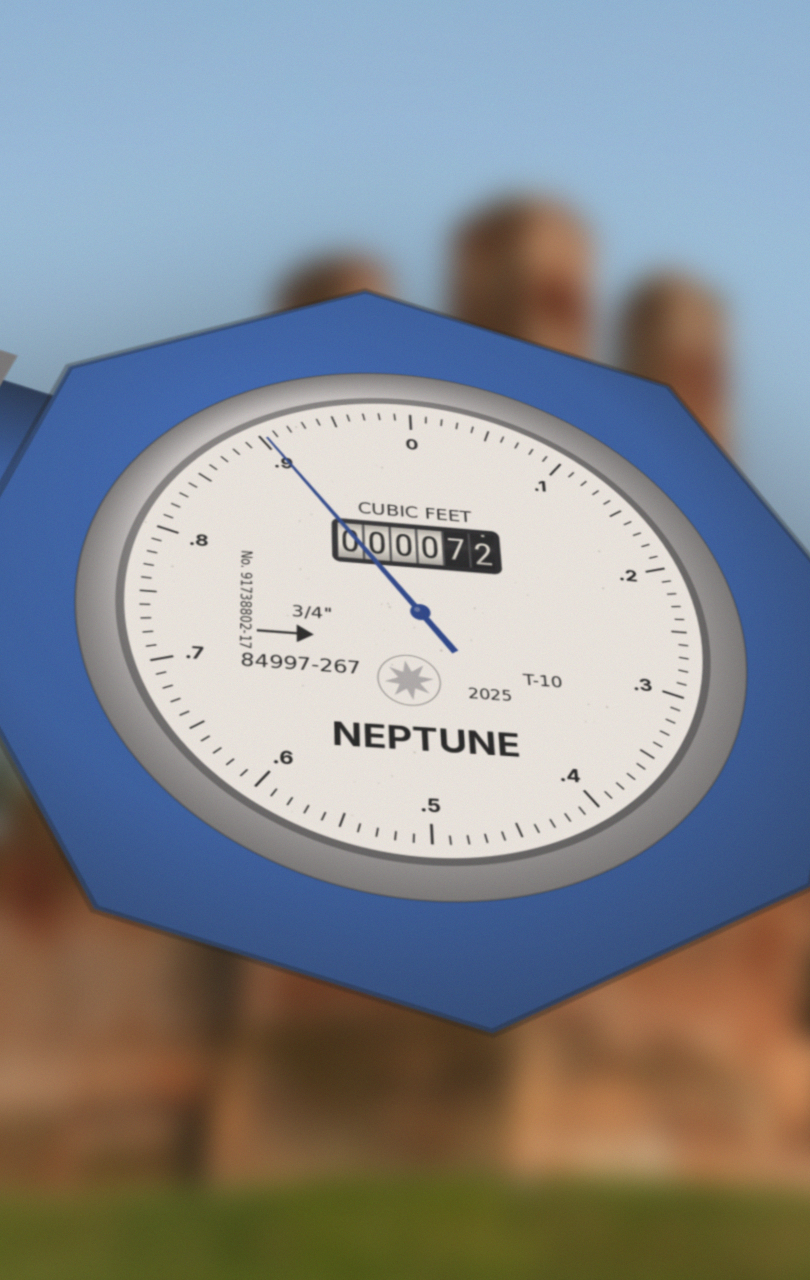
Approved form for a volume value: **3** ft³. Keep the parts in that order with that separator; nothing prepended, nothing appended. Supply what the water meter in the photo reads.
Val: **71.90** ft³
